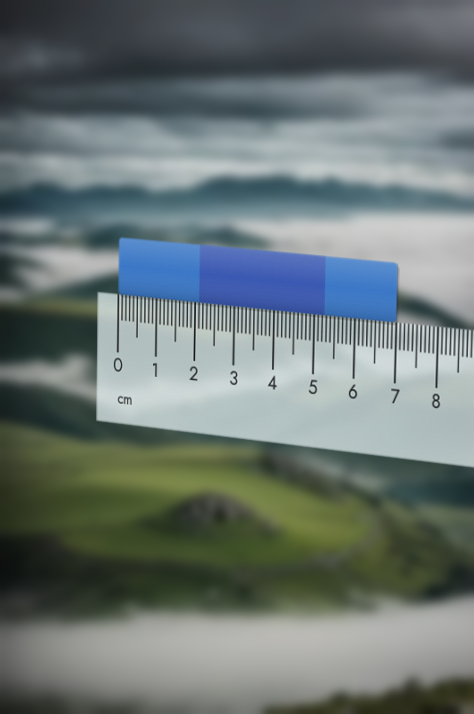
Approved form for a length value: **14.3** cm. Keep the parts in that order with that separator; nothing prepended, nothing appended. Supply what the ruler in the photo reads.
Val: **7** cm
